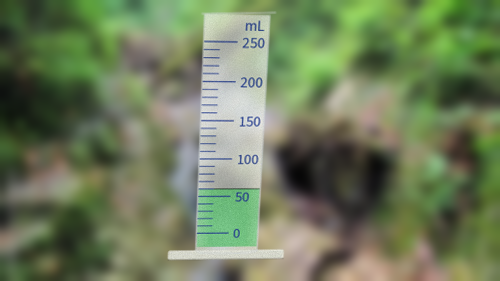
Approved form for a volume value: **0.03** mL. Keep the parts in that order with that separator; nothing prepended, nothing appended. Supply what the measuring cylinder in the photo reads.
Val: **60** mL
